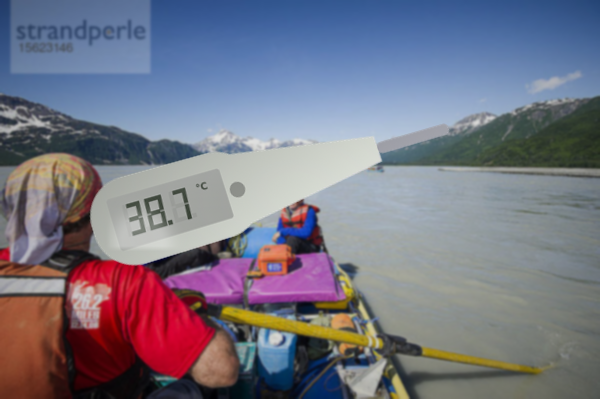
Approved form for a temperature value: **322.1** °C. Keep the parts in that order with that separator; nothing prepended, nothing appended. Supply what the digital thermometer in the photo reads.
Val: **38.7** °C
